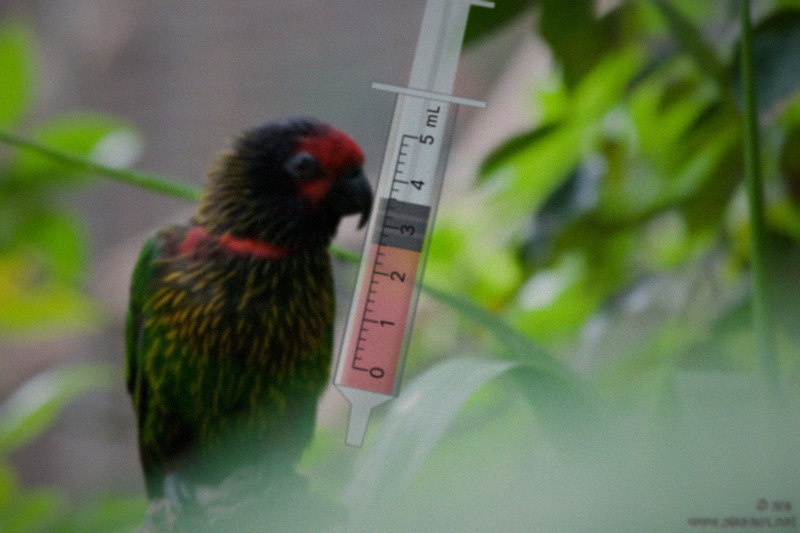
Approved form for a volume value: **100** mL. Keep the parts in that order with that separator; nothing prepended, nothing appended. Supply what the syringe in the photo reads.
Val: **2.6** mL
